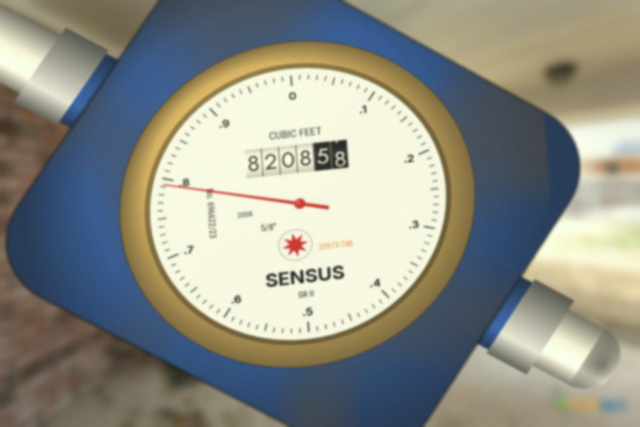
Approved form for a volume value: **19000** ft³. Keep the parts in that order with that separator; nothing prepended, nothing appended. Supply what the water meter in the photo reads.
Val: **820857.79** ft³
